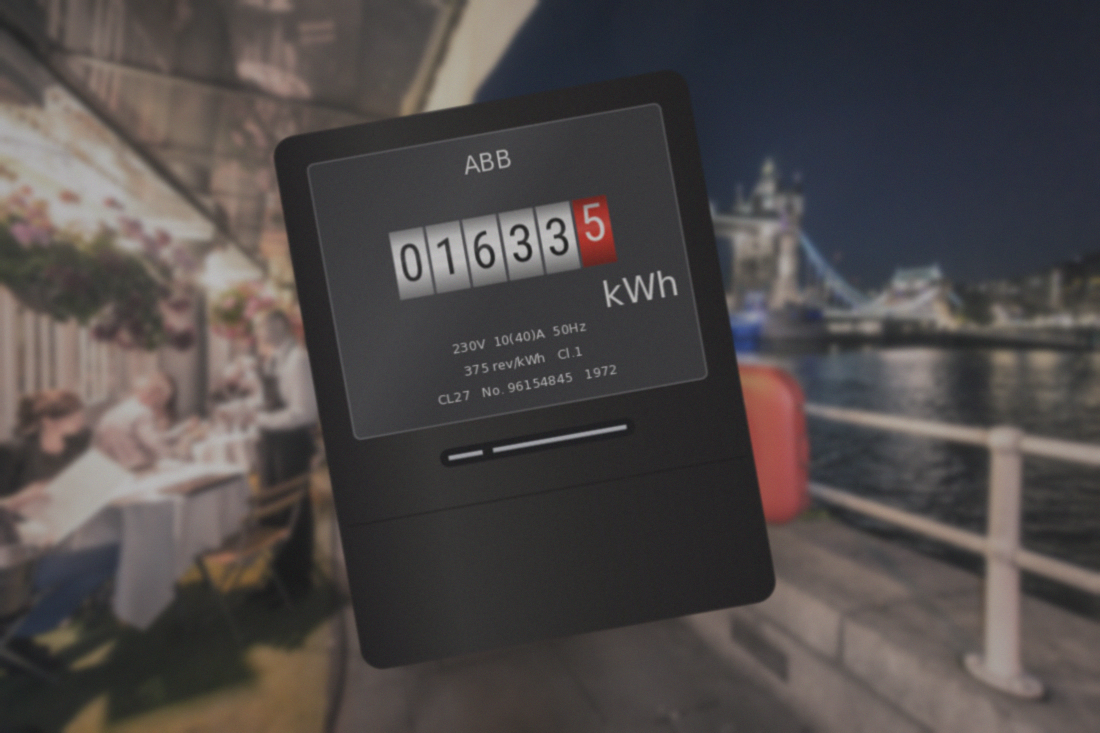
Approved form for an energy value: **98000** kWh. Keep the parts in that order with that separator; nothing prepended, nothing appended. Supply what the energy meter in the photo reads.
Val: **1633.5** kWh
